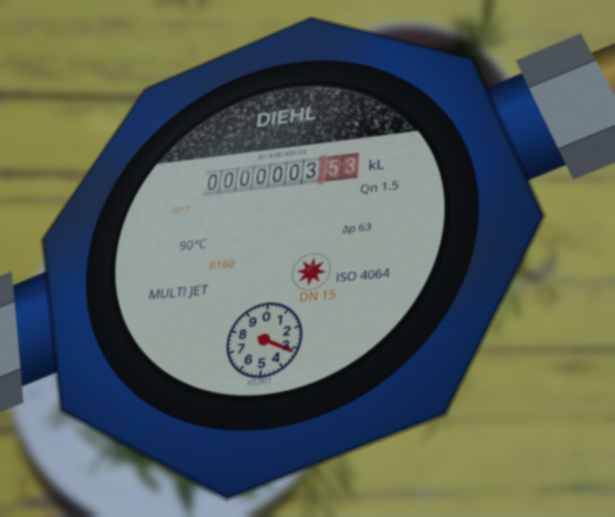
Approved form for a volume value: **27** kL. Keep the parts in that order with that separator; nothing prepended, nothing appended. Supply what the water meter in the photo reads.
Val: **3.533** kL
